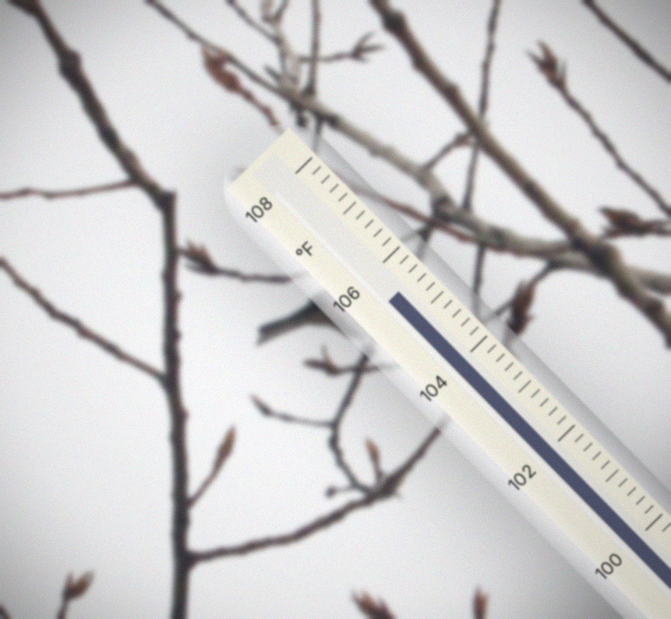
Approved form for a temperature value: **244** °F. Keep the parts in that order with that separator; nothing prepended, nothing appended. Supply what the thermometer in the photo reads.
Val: **105.5** °F
